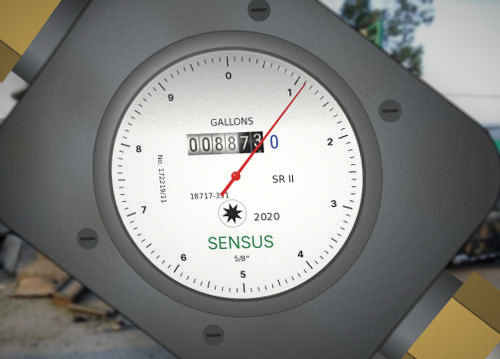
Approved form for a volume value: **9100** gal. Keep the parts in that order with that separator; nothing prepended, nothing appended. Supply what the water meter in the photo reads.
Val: **88731.1** gal
